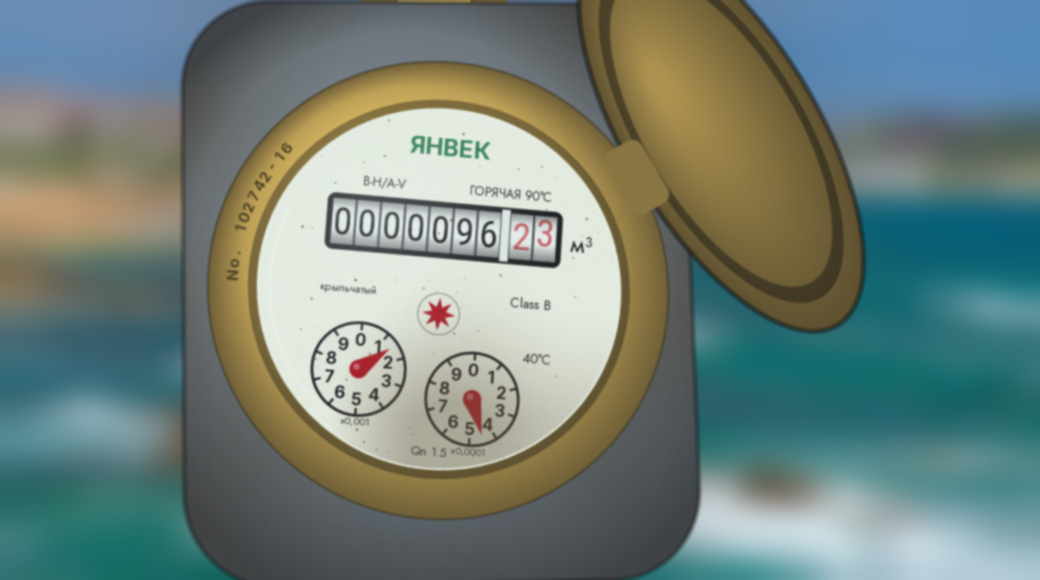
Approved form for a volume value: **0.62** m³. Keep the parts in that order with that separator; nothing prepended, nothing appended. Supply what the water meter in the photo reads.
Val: **96.2314** m³
